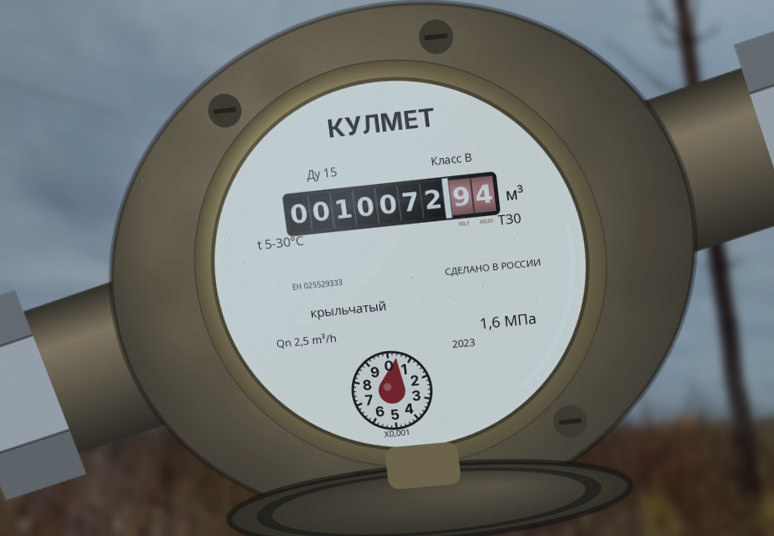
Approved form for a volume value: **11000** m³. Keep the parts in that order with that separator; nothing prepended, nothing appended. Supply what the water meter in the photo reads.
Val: **10072.940** m³
